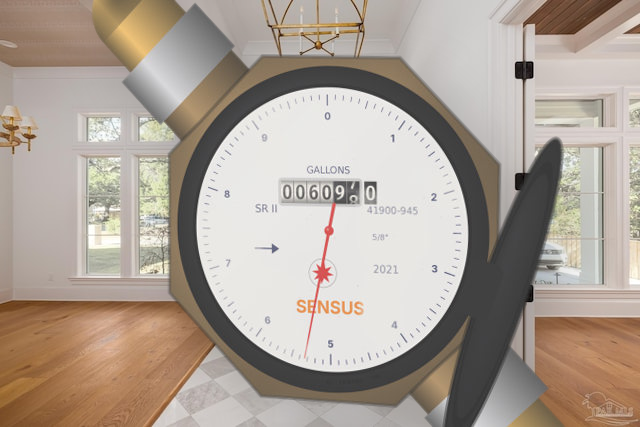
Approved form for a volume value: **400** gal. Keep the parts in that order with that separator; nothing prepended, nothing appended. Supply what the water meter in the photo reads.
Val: **60975.3** gal
